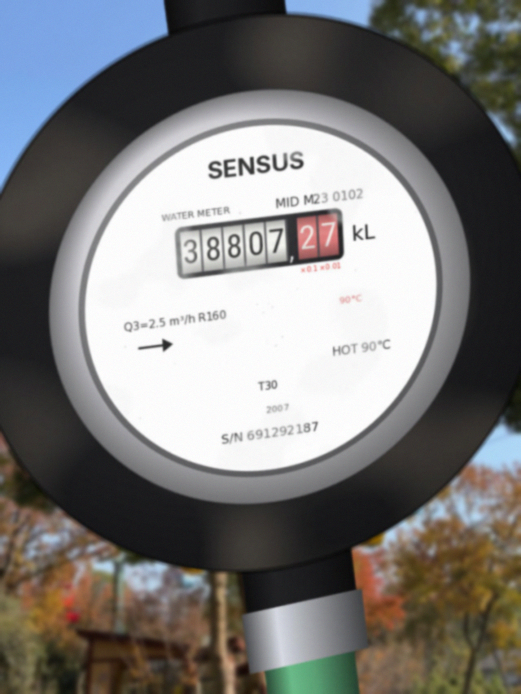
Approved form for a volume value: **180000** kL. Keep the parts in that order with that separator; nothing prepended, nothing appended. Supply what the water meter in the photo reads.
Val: **38807.27** kL
